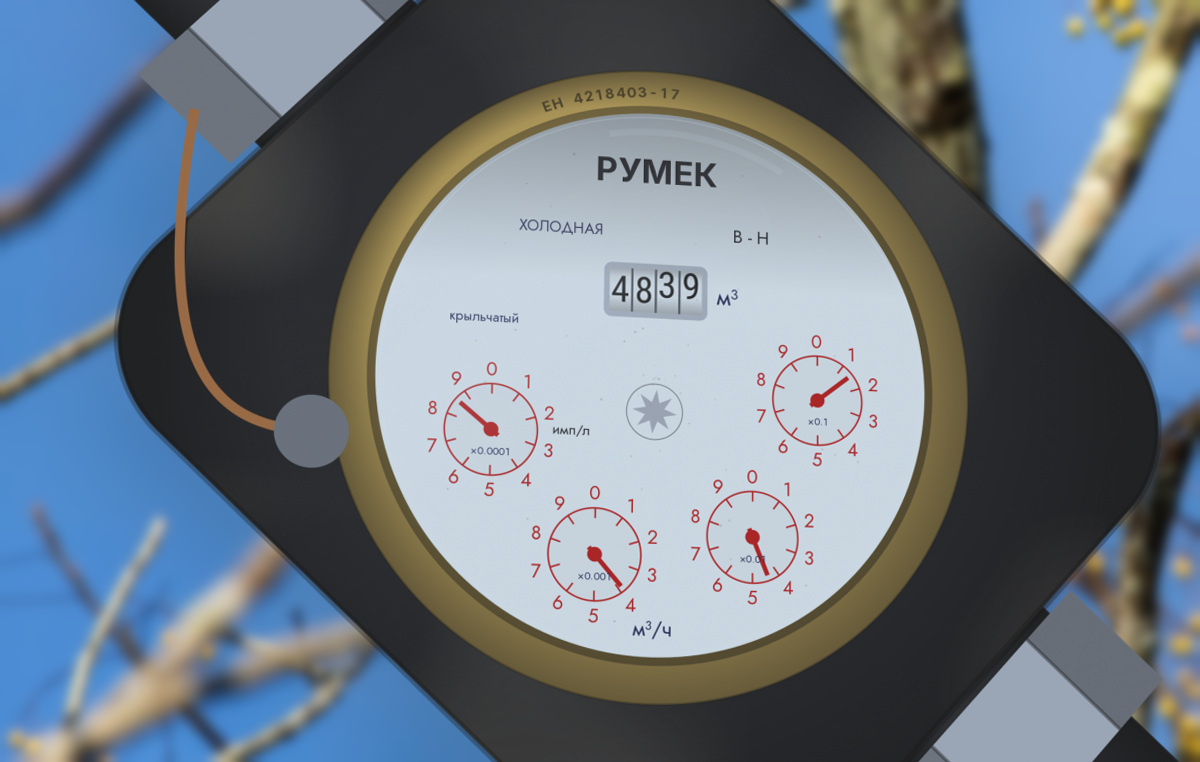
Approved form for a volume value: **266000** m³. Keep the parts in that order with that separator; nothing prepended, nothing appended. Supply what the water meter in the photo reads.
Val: **4839.1438** m³
